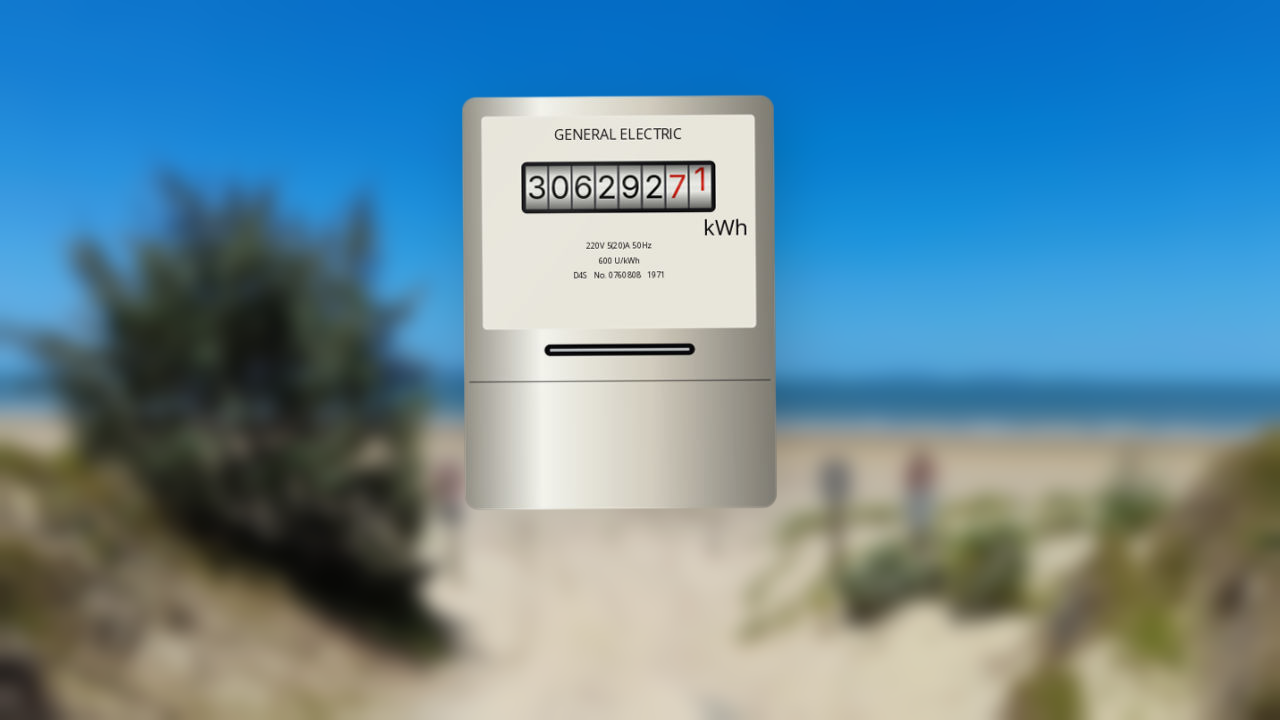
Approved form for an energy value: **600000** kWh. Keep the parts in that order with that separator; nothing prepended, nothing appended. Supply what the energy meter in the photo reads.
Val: **306292.71** kWh
